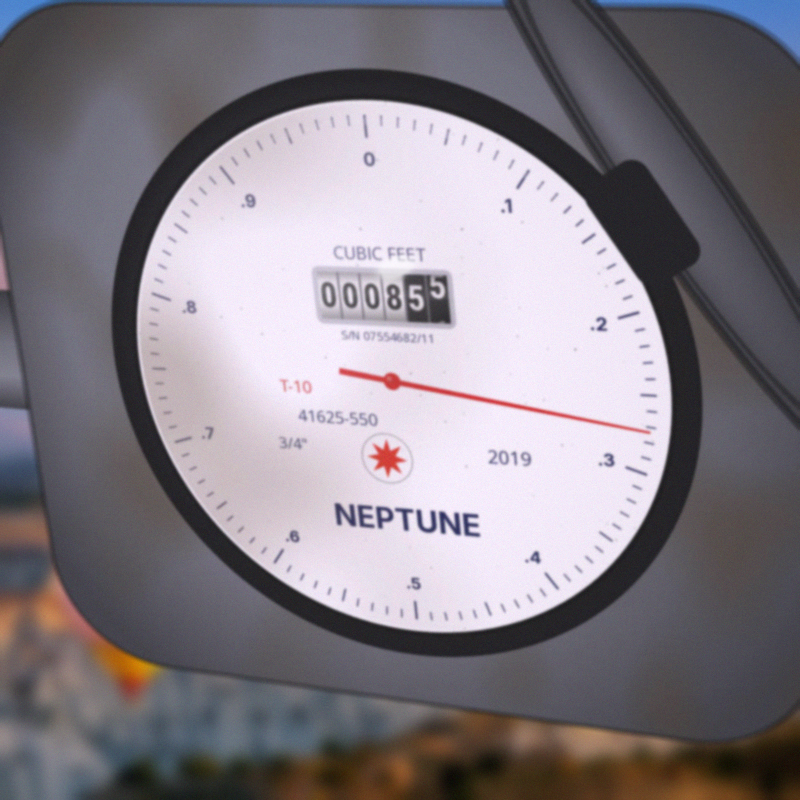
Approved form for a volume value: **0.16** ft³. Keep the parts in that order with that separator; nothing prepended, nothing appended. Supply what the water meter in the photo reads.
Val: **855.27** ft³
